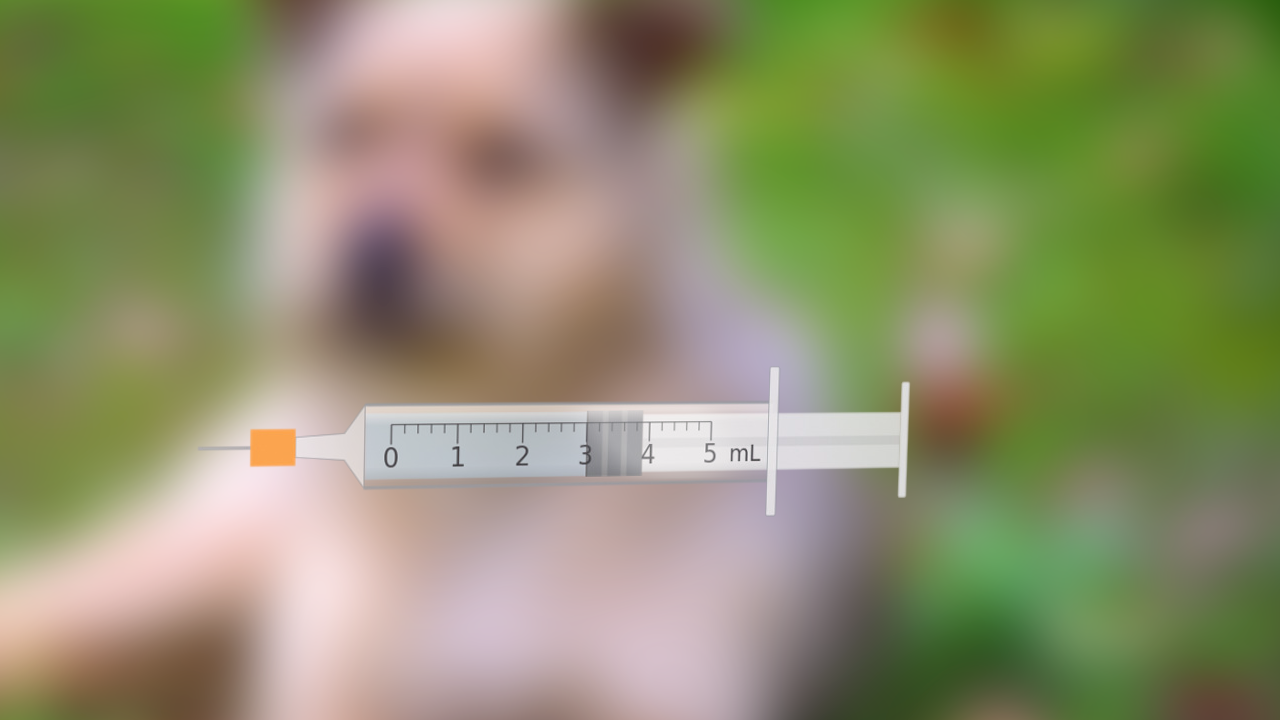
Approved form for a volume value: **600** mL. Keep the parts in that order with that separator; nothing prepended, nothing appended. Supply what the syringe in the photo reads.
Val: **3** mL
